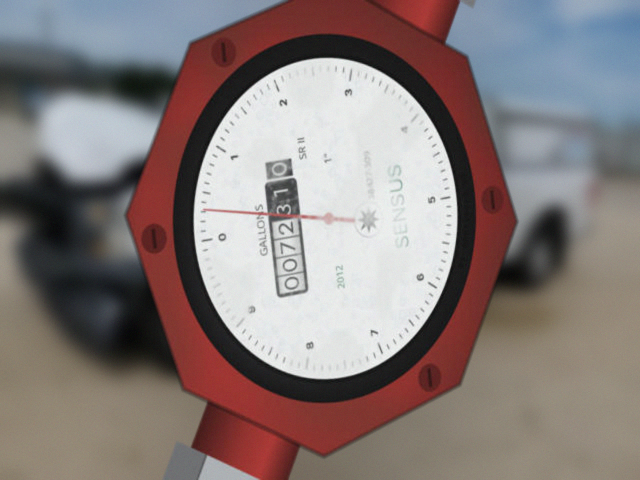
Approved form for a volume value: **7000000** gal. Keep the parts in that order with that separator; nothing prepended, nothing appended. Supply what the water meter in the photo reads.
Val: **72310.3** gal
